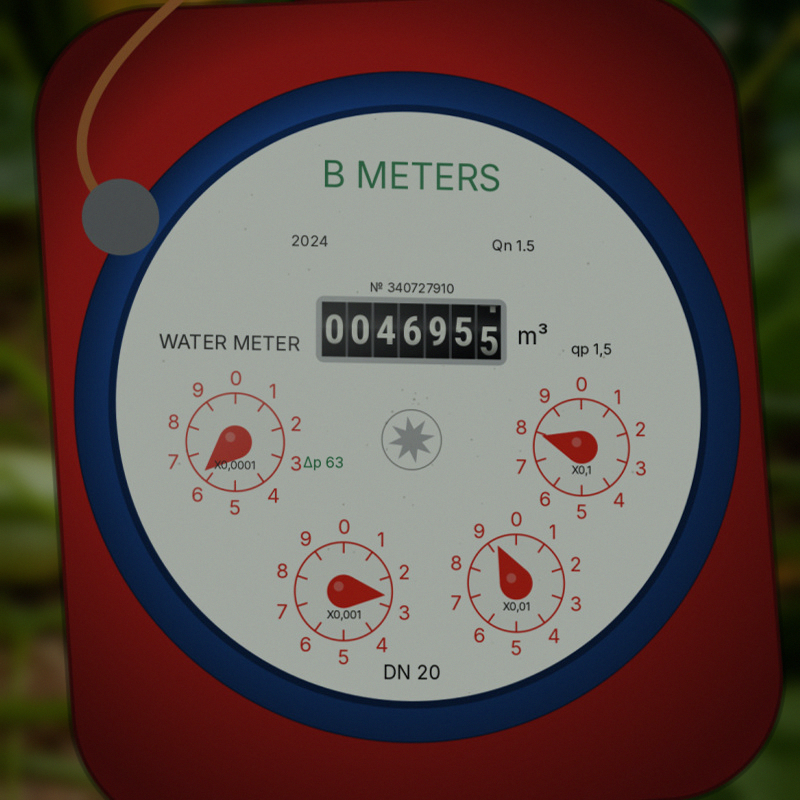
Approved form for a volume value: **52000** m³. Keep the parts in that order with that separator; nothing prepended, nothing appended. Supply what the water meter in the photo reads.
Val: **46954.7926** m³
